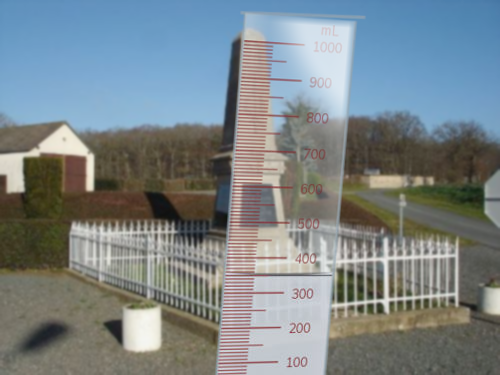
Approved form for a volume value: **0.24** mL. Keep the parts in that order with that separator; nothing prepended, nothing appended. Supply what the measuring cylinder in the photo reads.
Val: **350** mL
